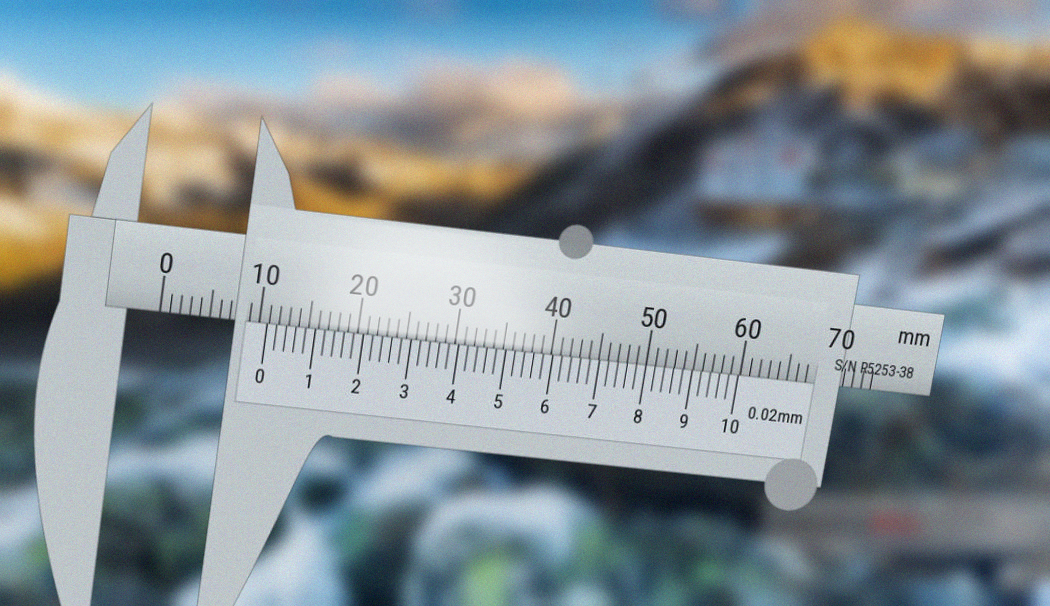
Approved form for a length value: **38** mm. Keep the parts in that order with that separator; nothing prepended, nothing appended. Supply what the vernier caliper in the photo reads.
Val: **10.8** mm
